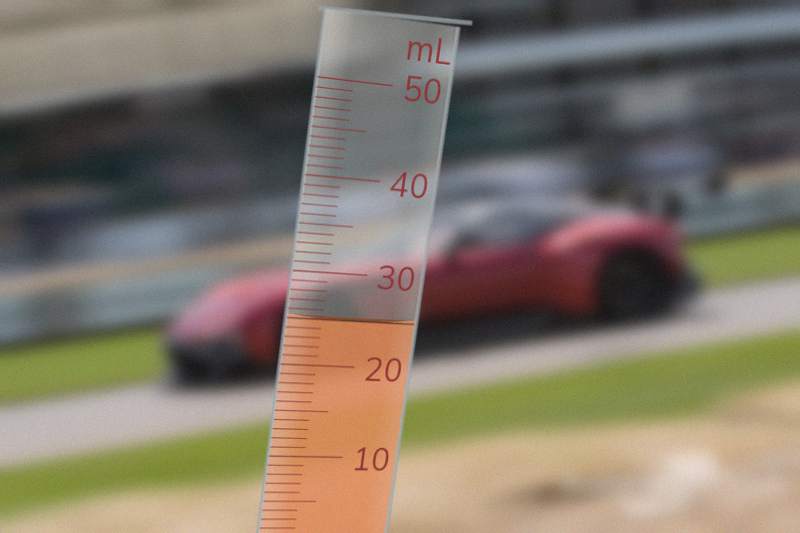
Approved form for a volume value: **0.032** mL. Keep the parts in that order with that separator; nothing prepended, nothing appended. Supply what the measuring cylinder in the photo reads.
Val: **25** mL
